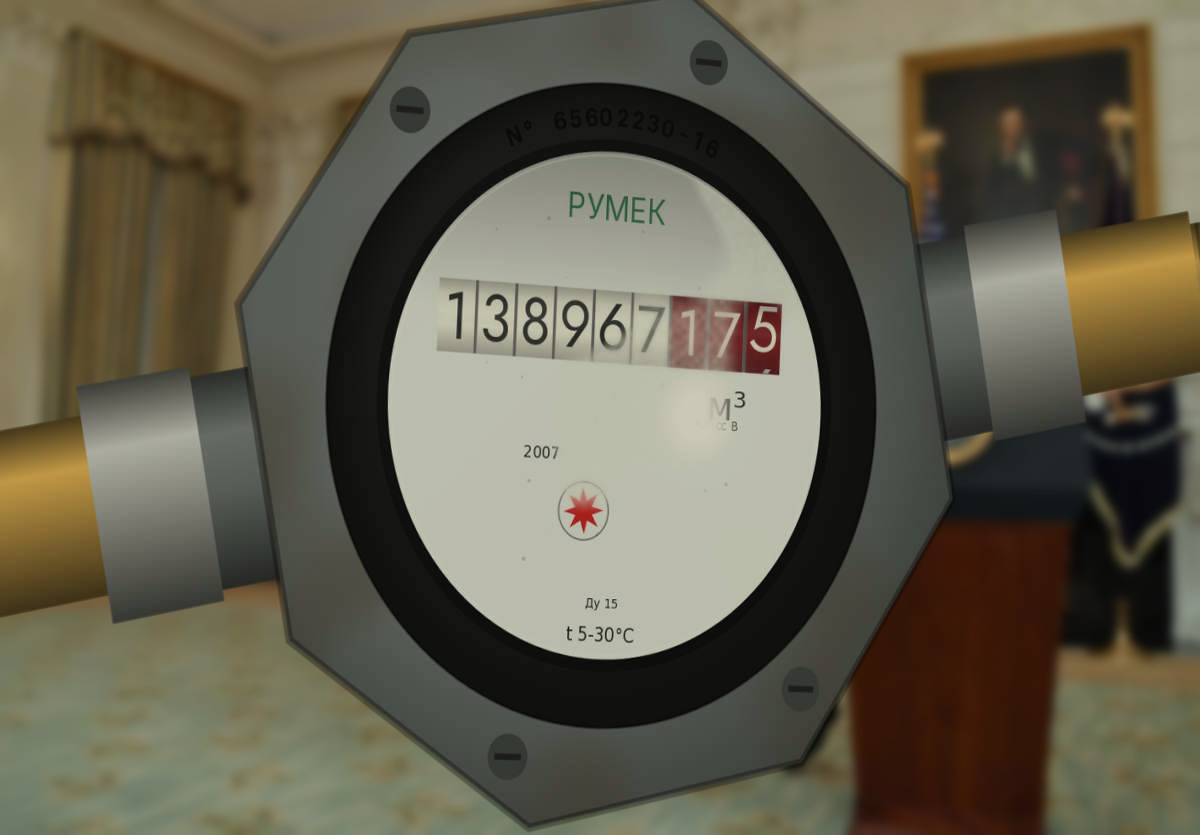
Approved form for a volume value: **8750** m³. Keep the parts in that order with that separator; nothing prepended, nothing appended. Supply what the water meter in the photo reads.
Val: **138967.175** m³
